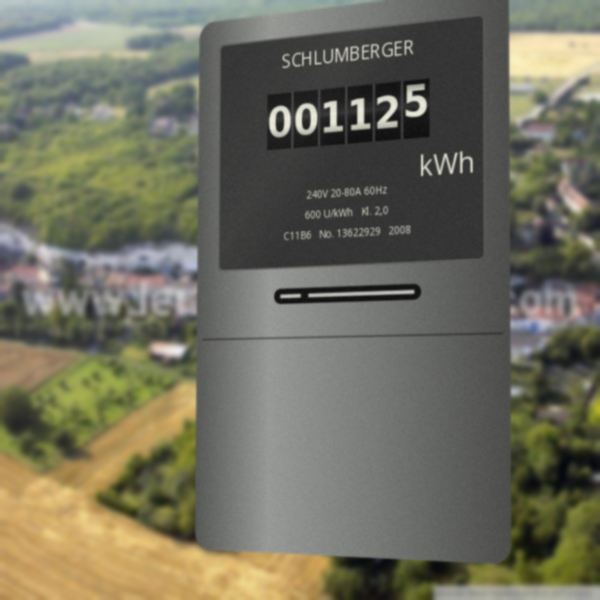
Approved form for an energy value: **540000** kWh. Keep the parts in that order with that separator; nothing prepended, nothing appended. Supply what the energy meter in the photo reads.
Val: **1125** kWh
